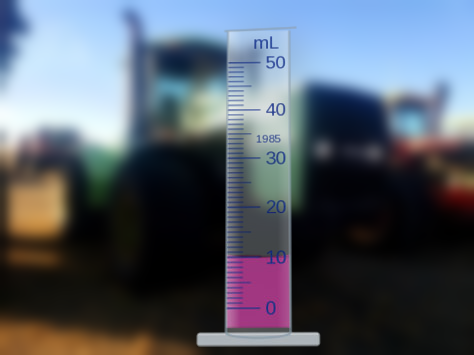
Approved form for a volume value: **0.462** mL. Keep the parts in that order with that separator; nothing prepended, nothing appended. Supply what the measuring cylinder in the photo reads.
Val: **10** mL
